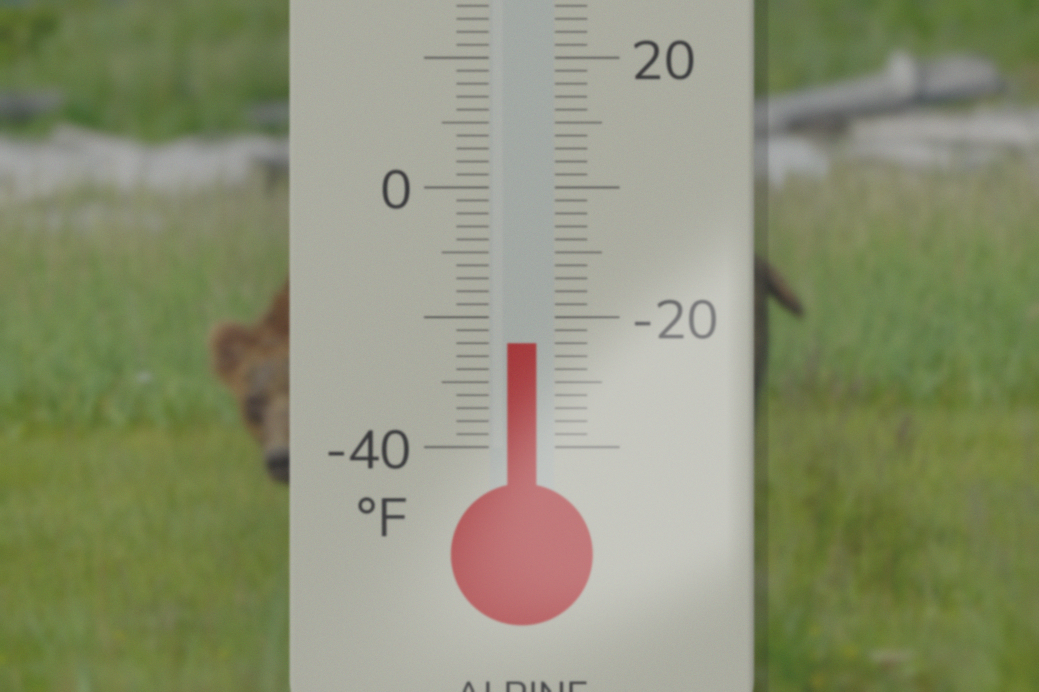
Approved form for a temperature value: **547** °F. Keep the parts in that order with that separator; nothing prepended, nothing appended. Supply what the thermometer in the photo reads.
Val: **-24** °F
